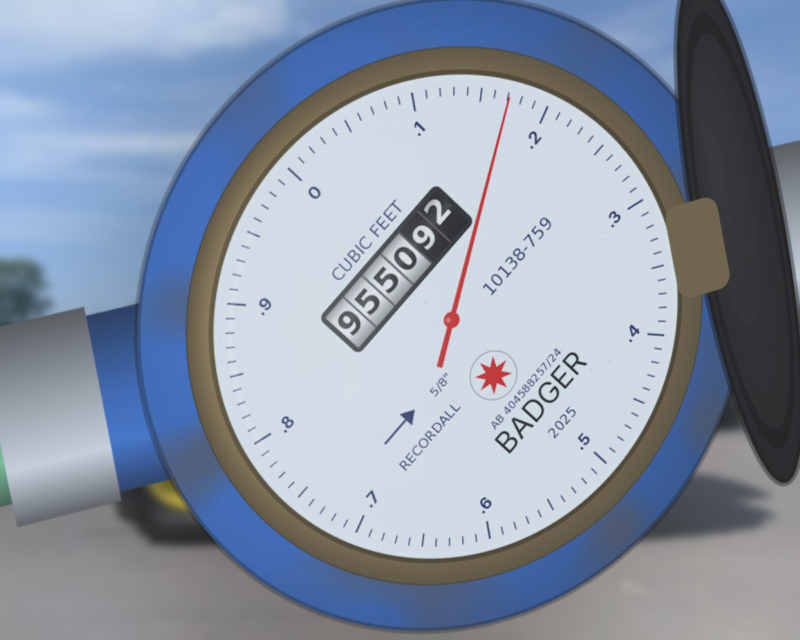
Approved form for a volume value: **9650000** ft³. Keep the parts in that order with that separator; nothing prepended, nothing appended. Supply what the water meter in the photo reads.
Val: **955092.17** ft³
